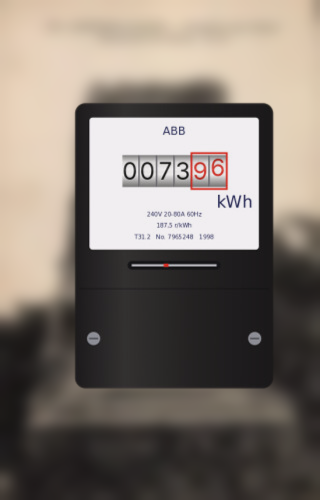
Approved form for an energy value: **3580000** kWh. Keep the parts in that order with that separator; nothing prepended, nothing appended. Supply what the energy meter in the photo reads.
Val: **73.96** kWh
